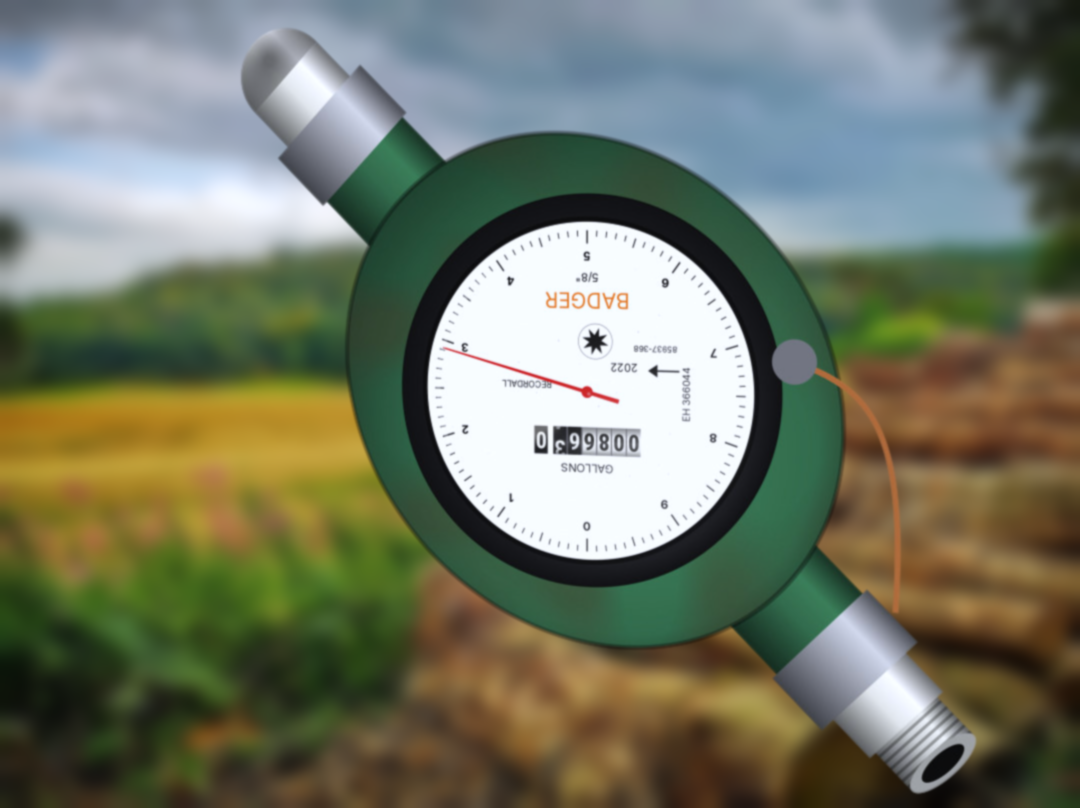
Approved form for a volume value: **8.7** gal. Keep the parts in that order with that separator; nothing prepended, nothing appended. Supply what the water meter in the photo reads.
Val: **86632.9** gal
